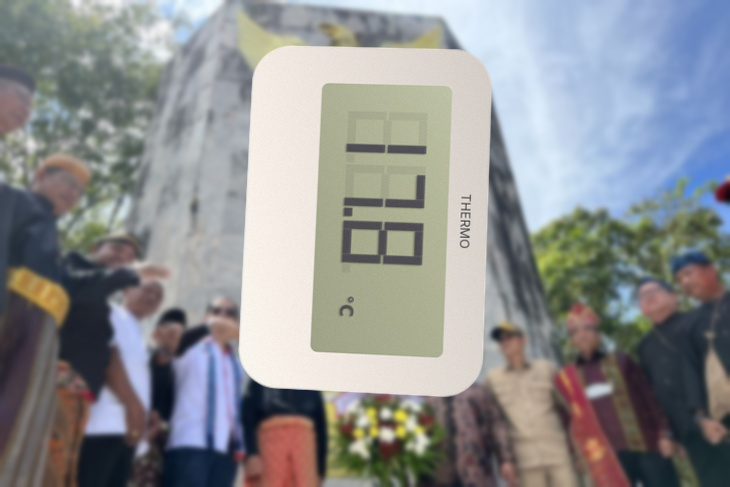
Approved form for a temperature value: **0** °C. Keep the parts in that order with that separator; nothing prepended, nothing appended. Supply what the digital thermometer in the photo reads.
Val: **17.8** °C
